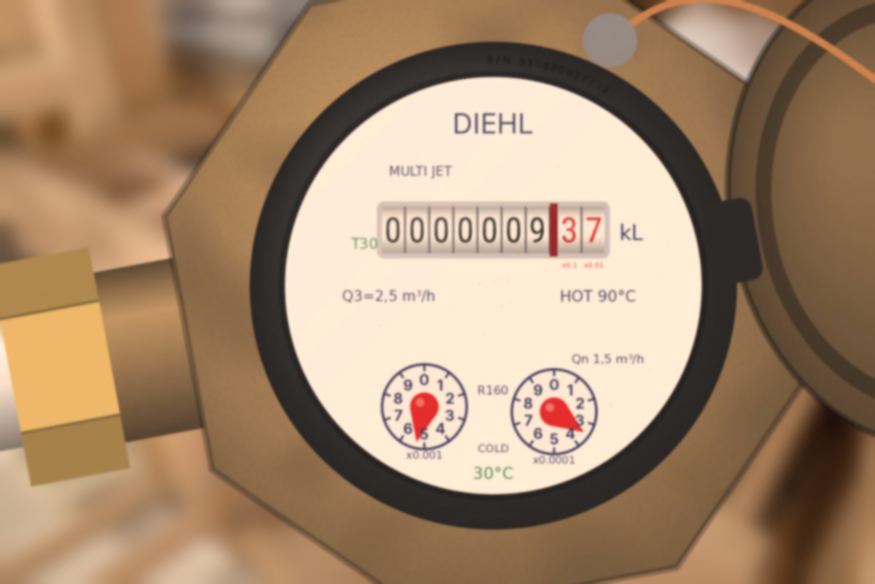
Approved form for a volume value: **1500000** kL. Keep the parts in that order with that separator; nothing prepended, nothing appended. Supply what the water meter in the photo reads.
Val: **9.3753** kL
